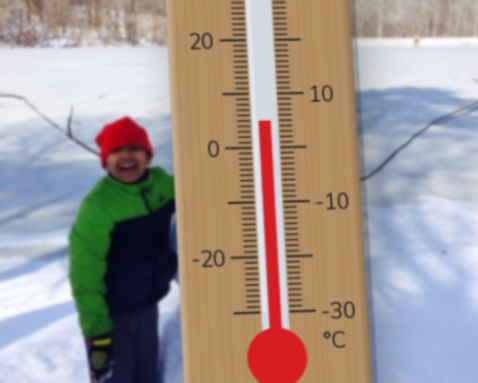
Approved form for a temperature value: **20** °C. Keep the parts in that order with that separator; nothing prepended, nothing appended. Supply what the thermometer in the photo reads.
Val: **5** °C
